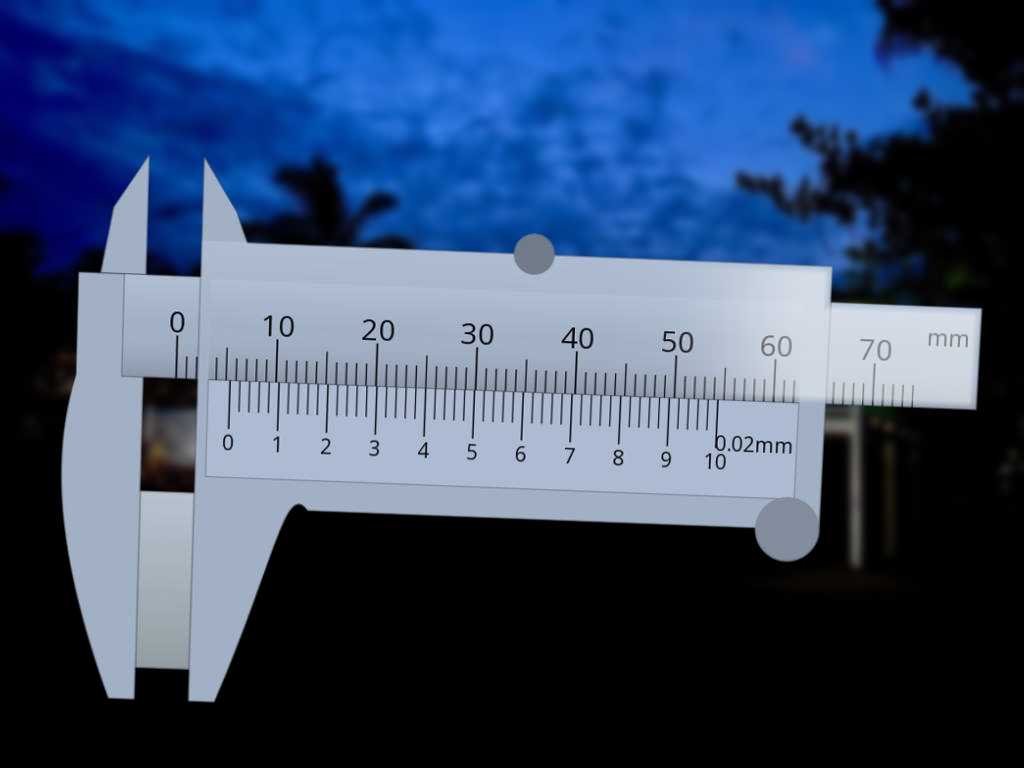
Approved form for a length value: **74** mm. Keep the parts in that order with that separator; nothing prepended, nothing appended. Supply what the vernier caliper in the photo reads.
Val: **5.4** mm
